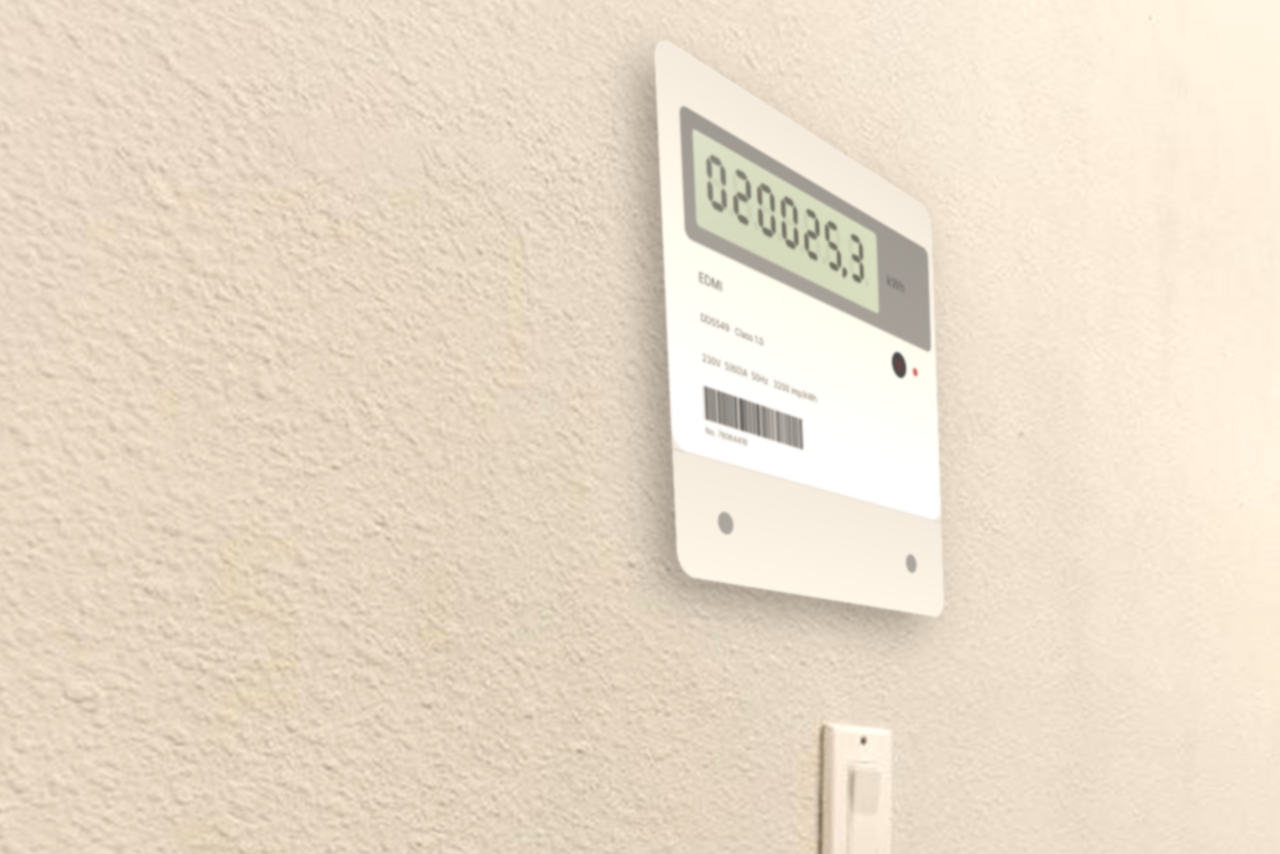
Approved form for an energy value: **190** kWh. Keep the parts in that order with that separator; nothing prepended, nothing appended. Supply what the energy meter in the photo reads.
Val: **20025.3** kWh
